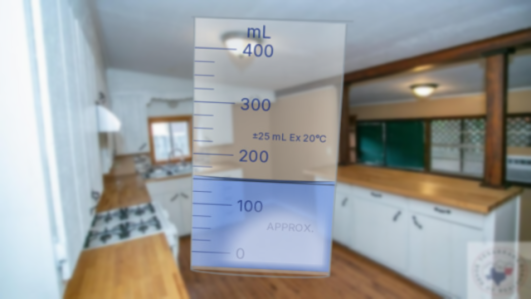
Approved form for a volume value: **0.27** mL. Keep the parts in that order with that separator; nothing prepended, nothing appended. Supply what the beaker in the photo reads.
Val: **150** mL
